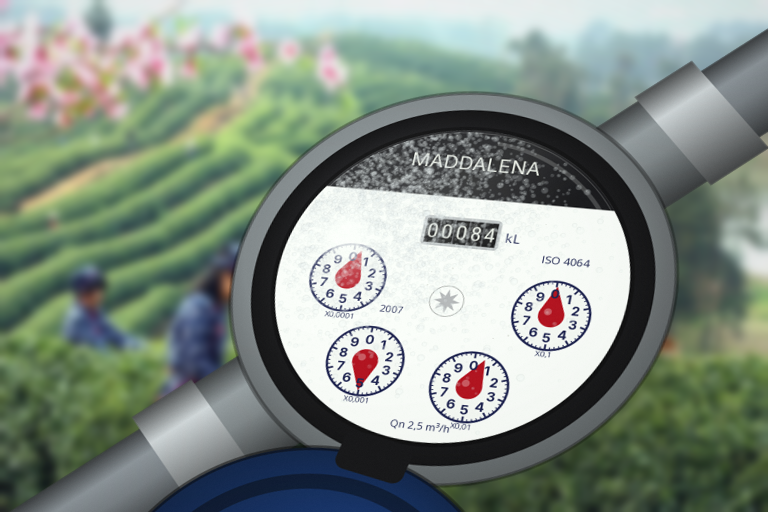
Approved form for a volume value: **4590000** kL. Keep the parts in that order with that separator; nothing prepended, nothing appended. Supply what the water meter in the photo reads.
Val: **84.0050** kL
